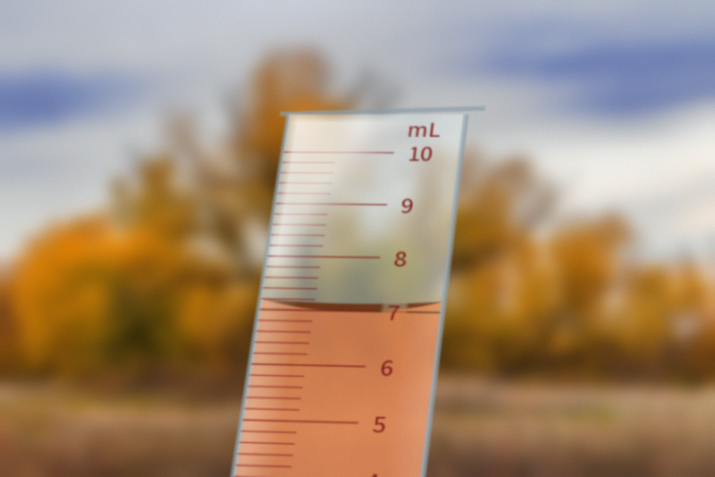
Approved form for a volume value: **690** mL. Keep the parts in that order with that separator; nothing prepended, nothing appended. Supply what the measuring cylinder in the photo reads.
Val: **7** mL
